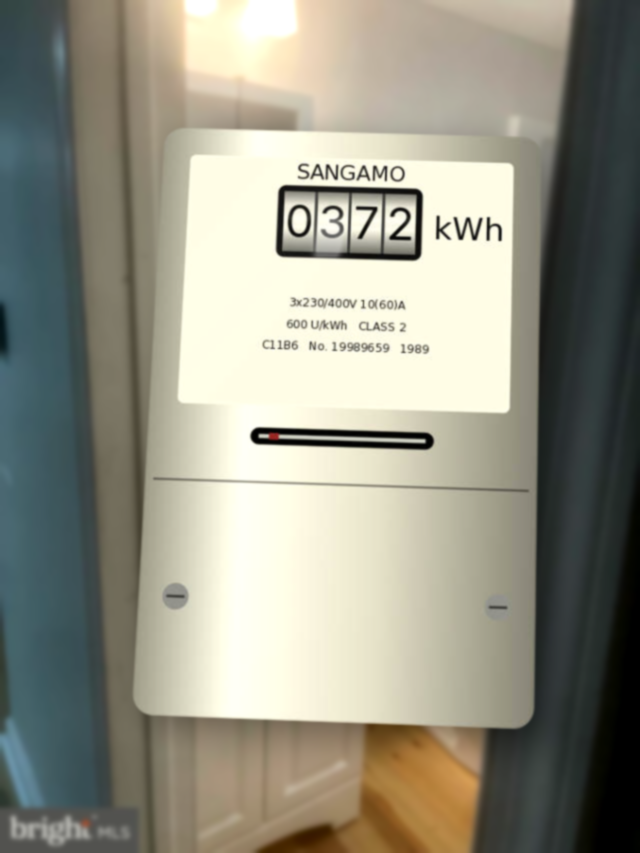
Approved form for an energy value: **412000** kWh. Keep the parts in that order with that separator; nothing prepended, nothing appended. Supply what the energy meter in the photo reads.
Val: **372** kWh
